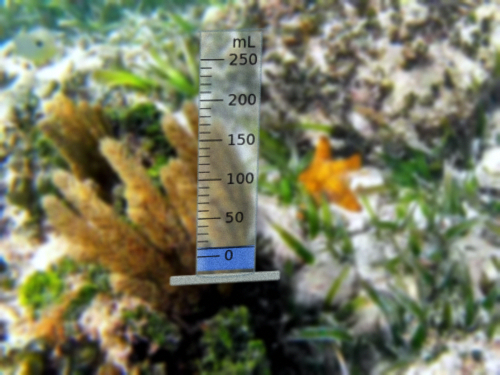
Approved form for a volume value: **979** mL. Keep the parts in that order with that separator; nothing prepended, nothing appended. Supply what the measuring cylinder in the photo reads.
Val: **10** mL
